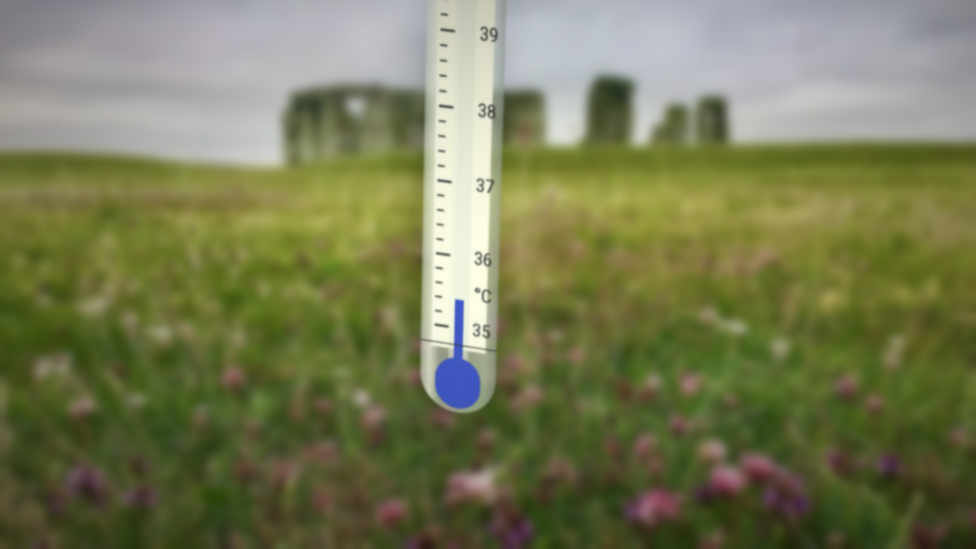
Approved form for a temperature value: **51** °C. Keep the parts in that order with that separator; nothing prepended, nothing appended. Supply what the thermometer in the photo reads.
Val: **35.4** °C
